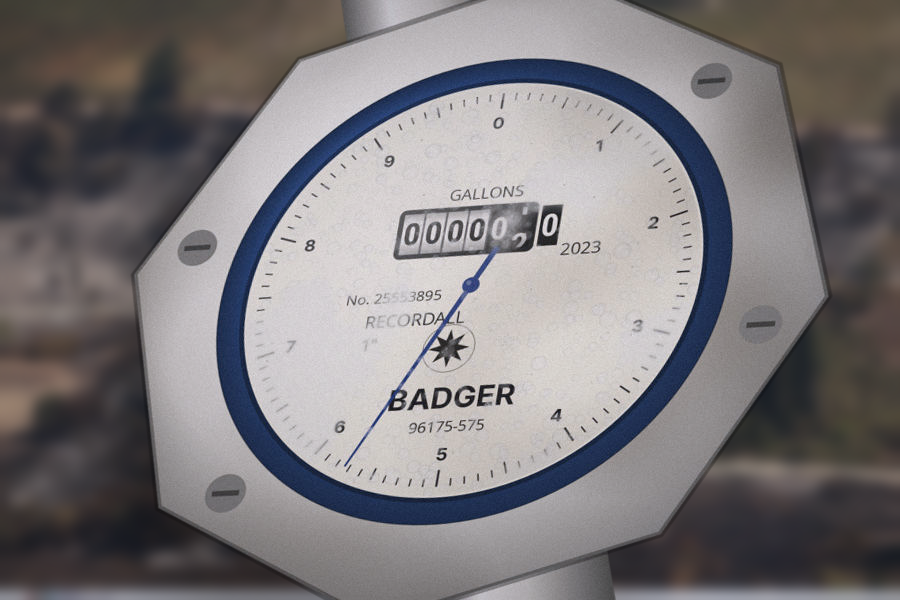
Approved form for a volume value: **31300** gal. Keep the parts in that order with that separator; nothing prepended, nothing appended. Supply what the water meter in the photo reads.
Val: **15.7** gal
